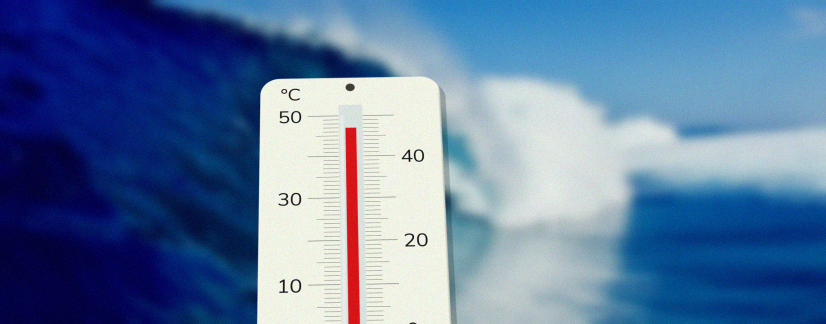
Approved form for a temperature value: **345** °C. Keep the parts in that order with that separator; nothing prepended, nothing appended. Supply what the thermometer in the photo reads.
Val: **47** °C
